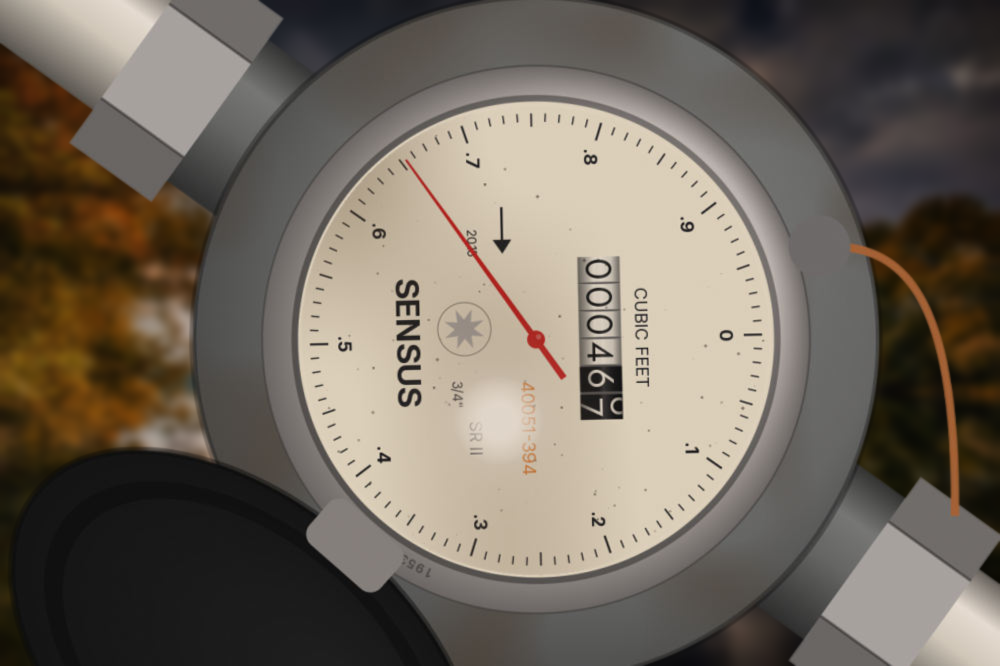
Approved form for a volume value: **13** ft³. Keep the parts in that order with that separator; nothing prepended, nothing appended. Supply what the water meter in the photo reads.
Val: **466.65** ft³
